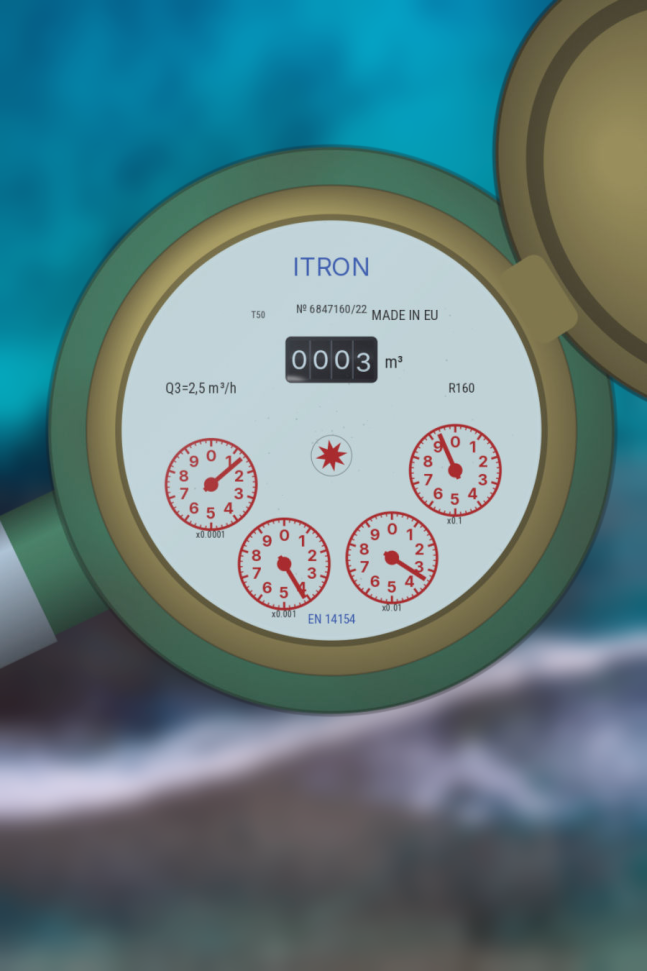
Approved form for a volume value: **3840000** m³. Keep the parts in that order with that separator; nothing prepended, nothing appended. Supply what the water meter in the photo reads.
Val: **2.9341** m³
